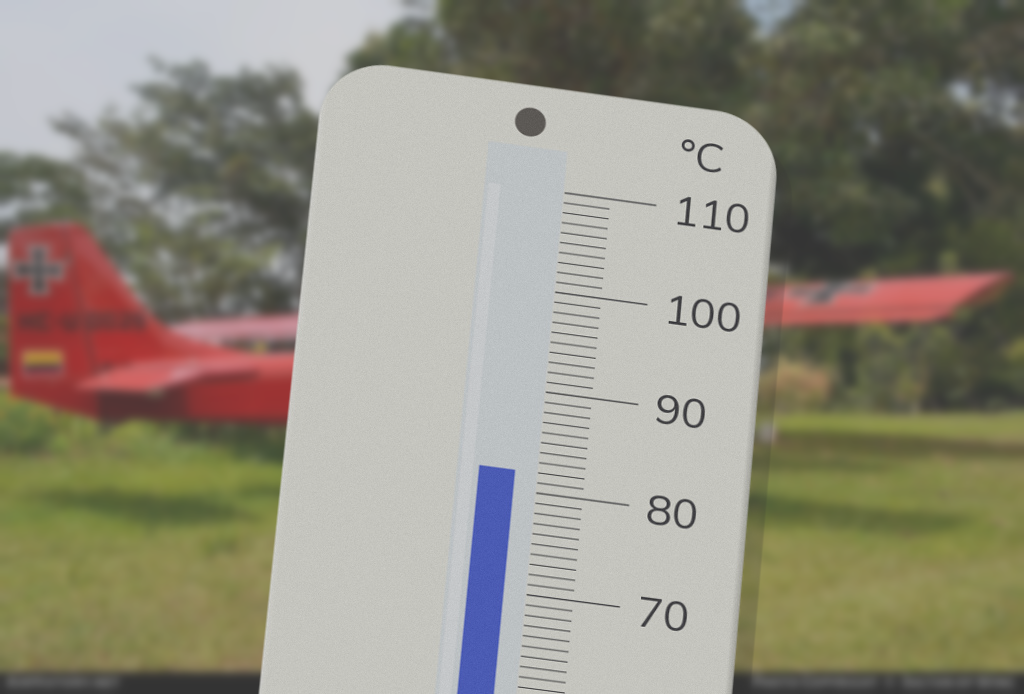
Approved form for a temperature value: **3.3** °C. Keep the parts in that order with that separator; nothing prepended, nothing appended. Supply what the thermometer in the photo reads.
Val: **82** °C
